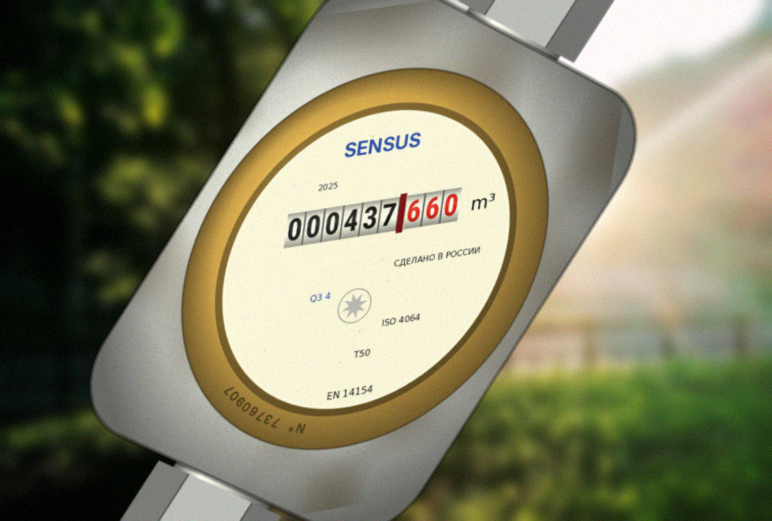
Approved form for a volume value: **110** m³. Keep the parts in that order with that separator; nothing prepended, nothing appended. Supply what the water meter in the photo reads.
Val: **437.660** m³
